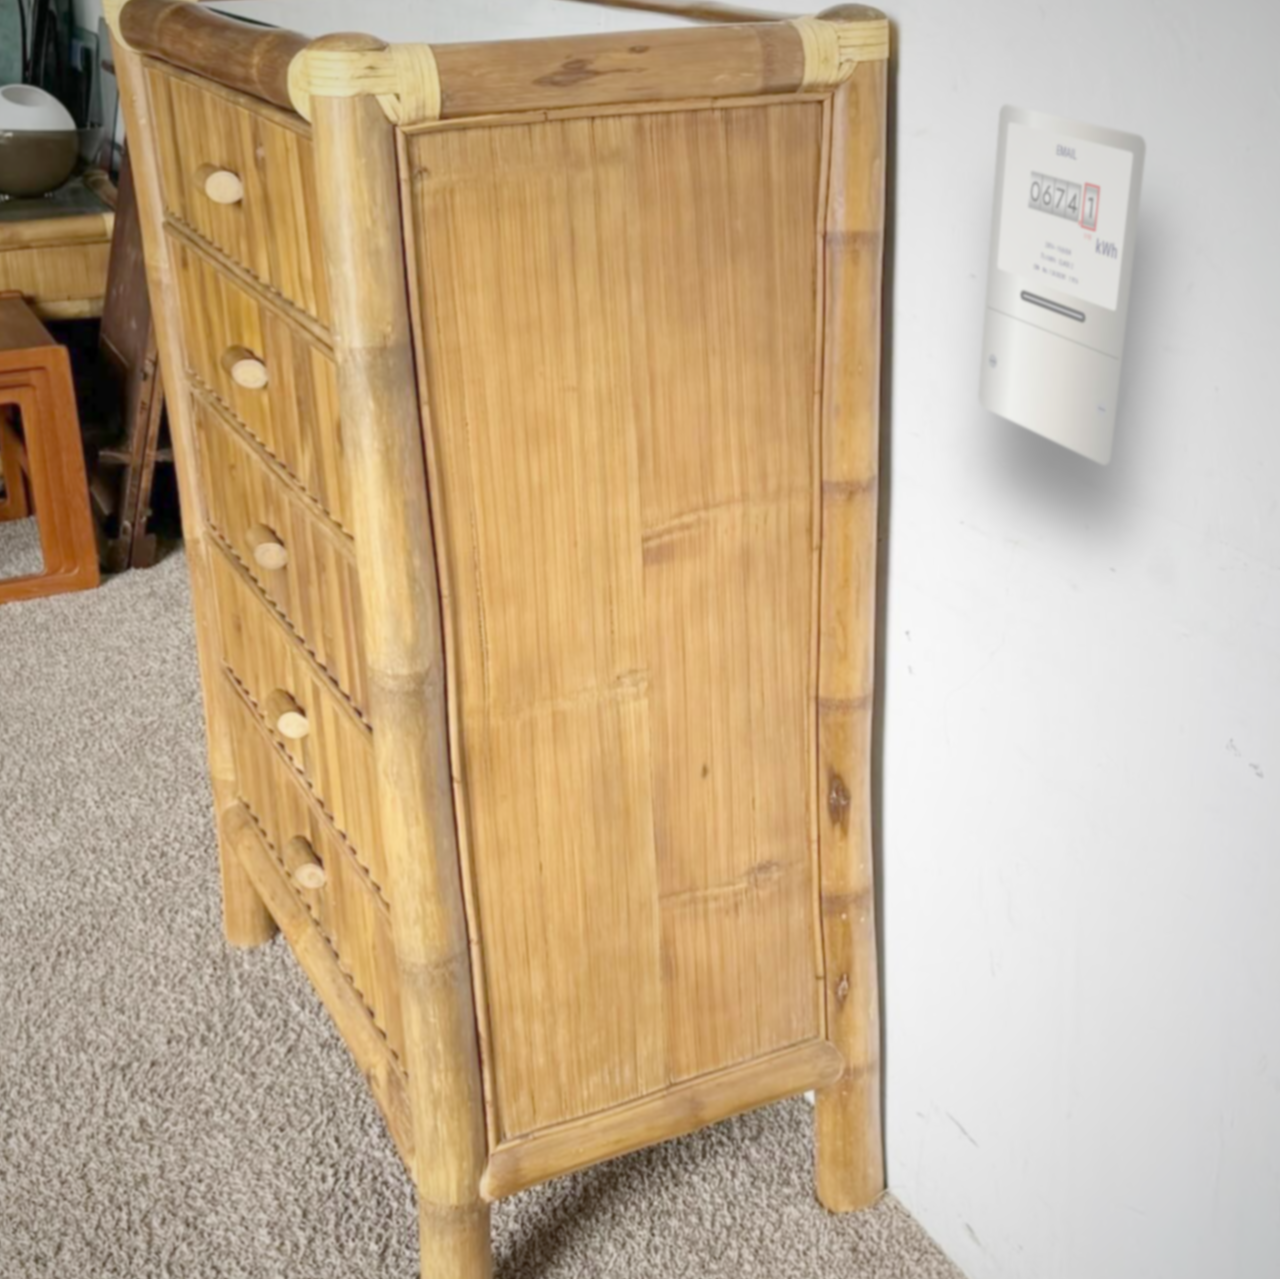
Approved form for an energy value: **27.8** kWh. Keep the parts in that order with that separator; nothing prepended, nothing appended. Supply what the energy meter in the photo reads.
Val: **674.1** kWh
